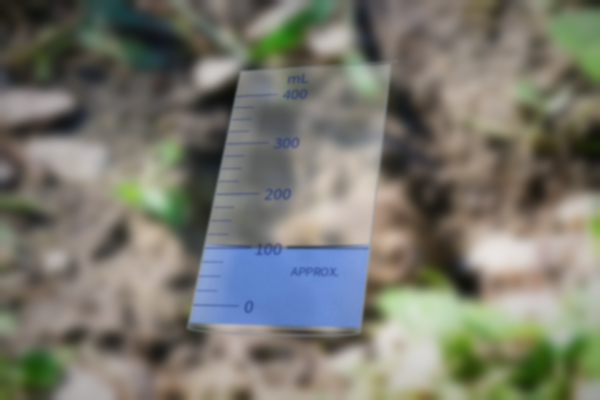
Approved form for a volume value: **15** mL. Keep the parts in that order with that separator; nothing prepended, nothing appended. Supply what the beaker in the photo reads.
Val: **100** mL
